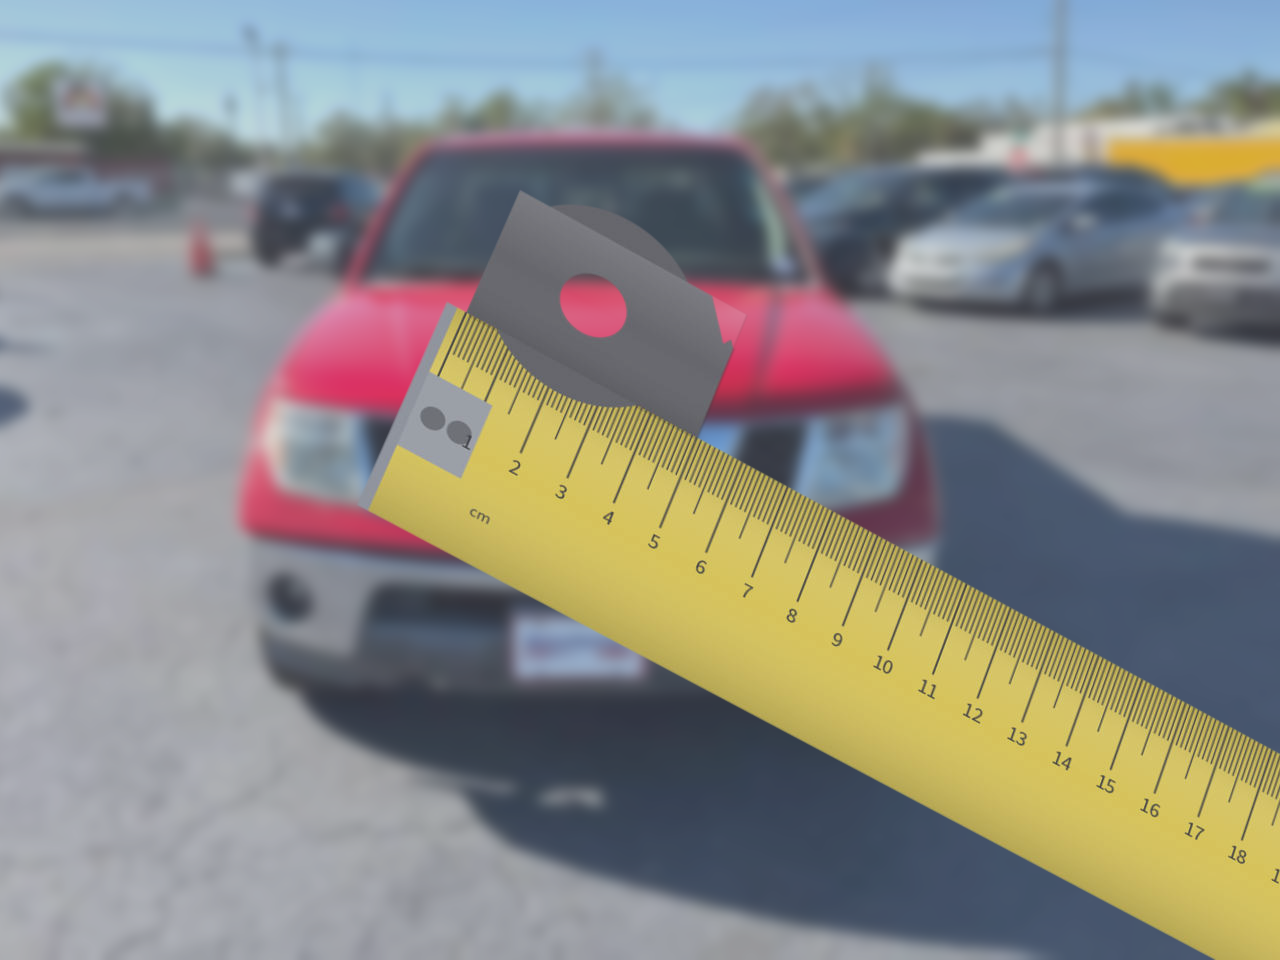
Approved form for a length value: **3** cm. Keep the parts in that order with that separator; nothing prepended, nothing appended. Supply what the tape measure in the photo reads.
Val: **5** cm
